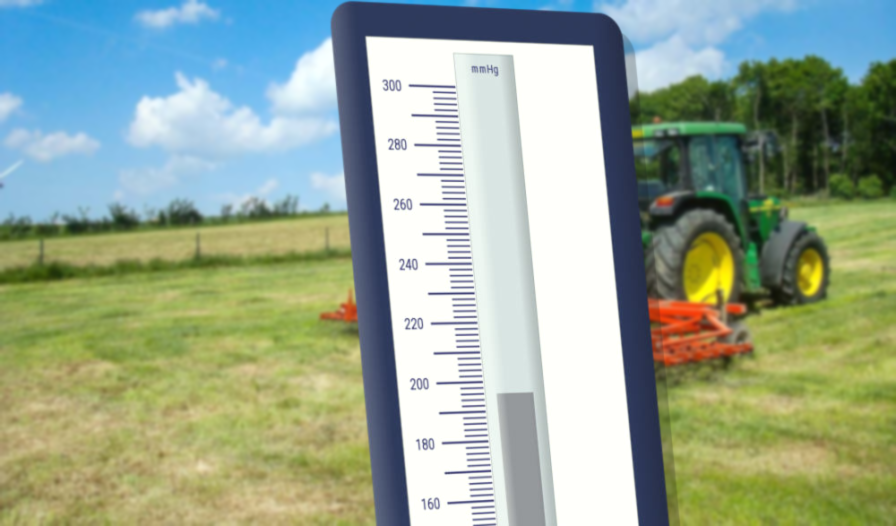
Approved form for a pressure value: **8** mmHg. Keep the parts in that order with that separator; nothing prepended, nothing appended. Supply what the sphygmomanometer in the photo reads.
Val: **196** mmHg
